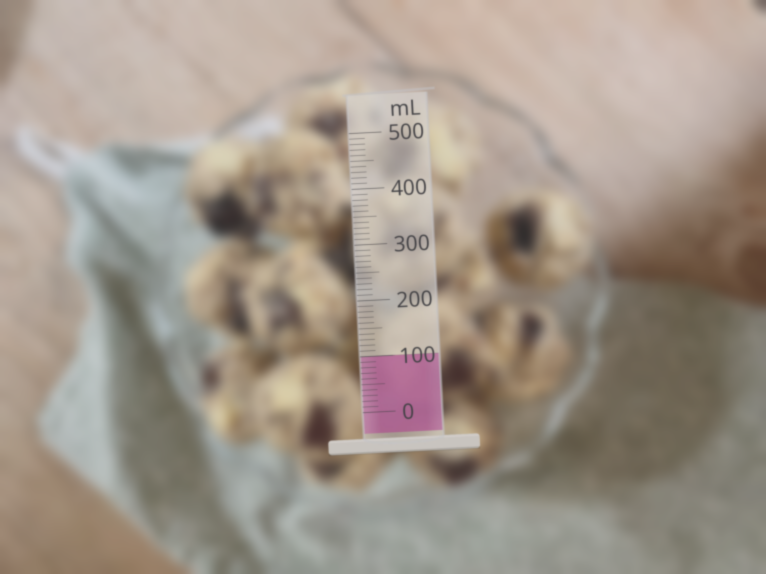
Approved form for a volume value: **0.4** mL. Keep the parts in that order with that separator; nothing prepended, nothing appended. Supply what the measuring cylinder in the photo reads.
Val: **100** mL
